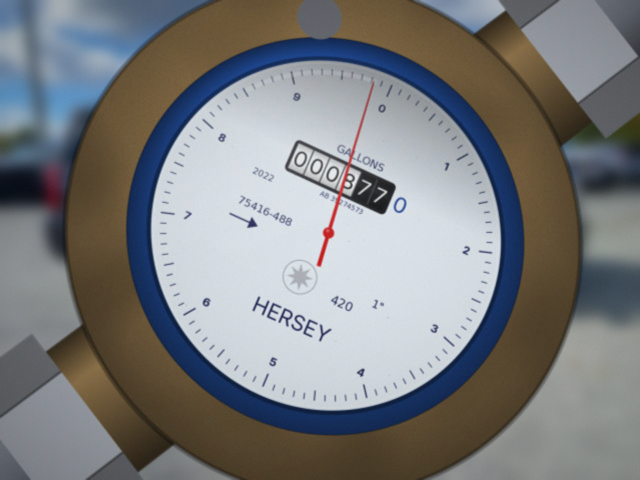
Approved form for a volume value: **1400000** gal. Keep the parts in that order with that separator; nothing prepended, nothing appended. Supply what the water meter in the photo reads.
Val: **8769.8** gal
